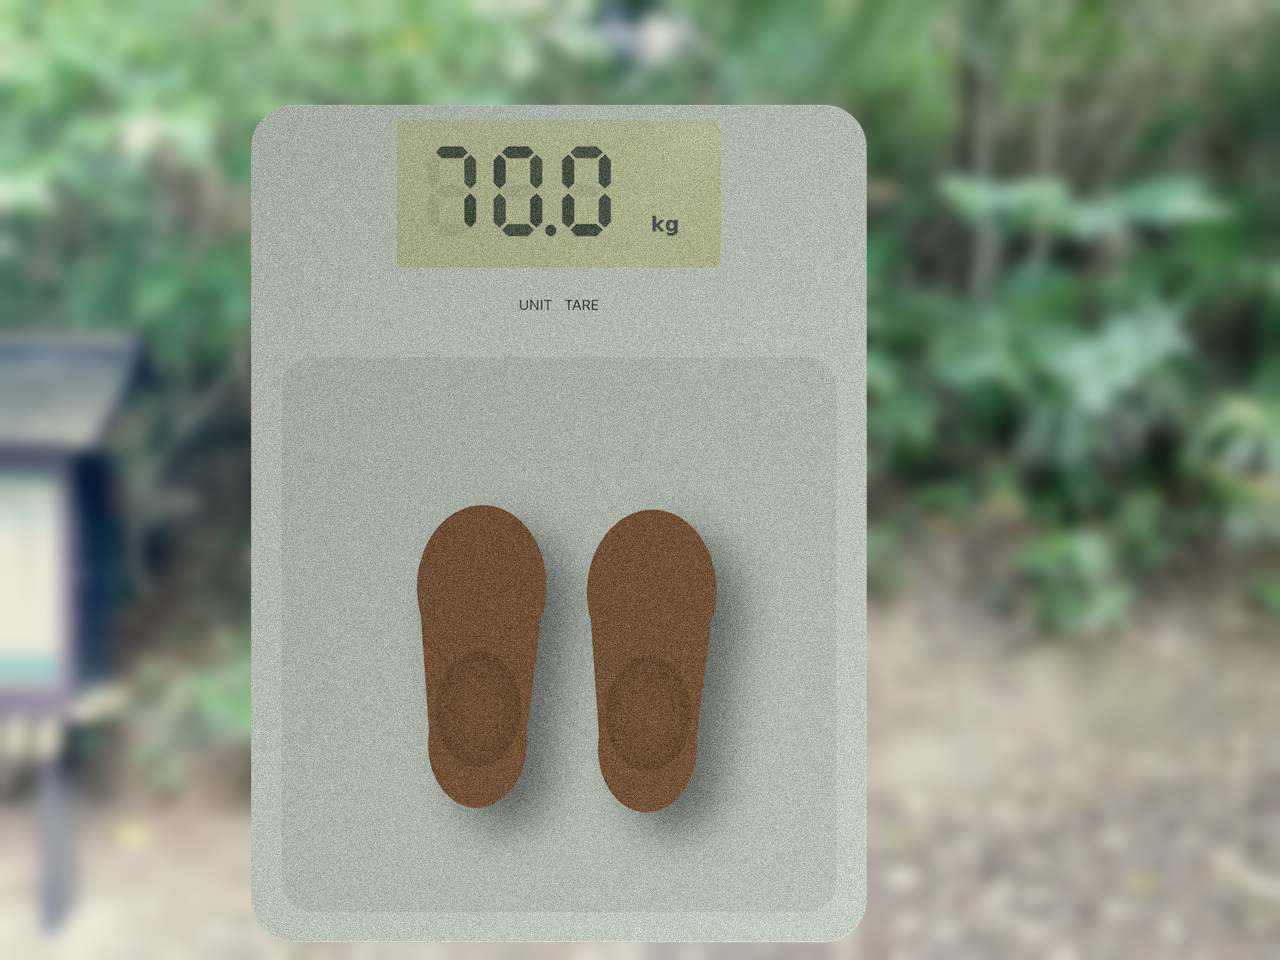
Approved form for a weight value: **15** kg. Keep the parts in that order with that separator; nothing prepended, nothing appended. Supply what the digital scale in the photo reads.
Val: **70.0** kg
